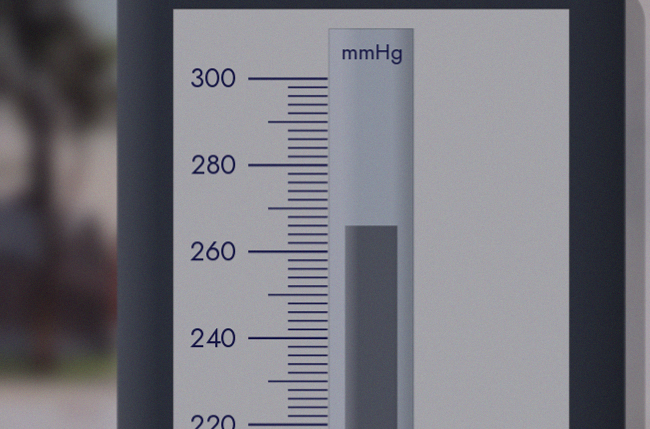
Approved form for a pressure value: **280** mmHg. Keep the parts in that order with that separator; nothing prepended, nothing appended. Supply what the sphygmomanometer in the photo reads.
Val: **266** mmHg
